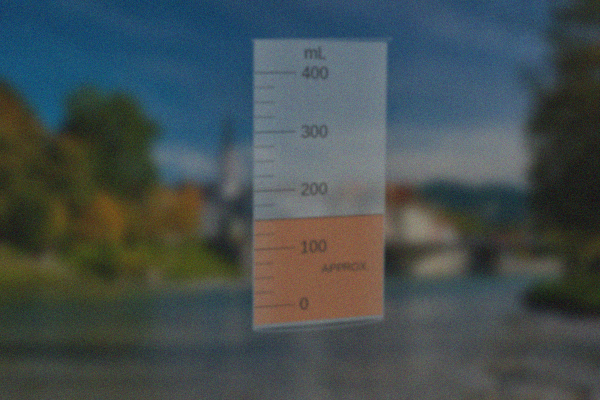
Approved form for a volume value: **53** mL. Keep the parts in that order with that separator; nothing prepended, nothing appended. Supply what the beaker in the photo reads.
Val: **150** mL
